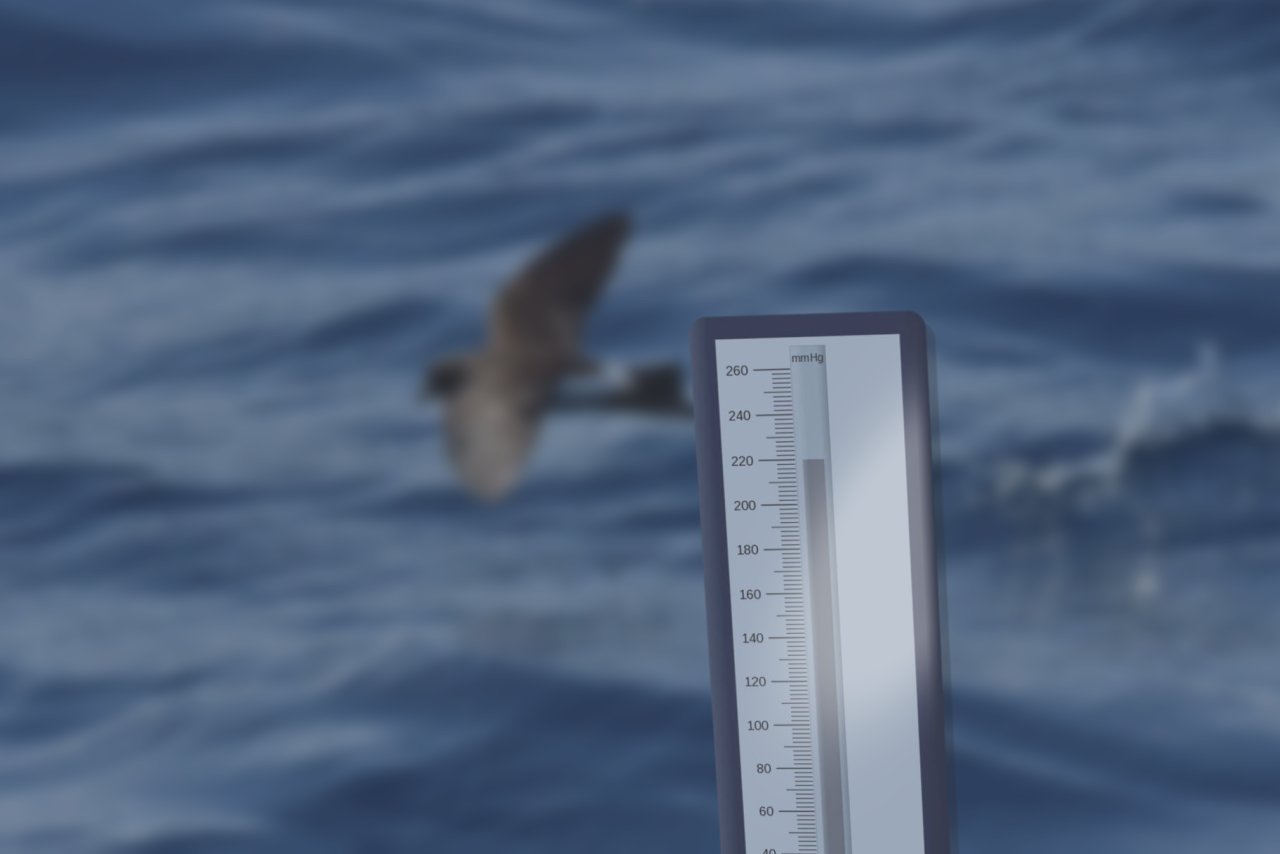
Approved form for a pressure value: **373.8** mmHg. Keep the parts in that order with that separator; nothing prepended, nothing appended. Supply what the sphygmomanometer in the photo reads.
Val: **220** mmHg
